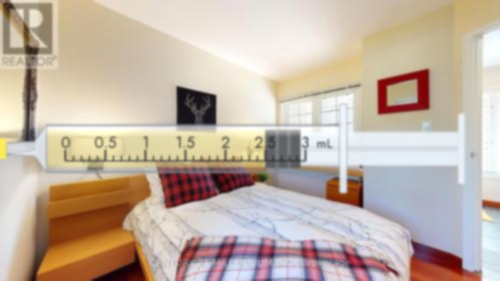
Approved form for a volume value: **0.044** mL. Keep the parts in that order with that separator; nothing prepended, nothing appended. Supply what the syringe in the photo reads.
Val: **2.5** mL
